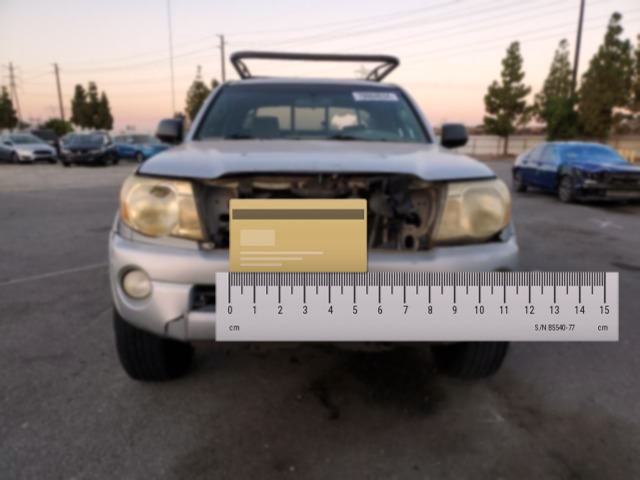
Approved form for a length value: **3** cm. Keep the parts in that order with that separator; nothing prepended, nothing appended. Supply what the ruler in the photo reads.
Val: **5.5** cm
